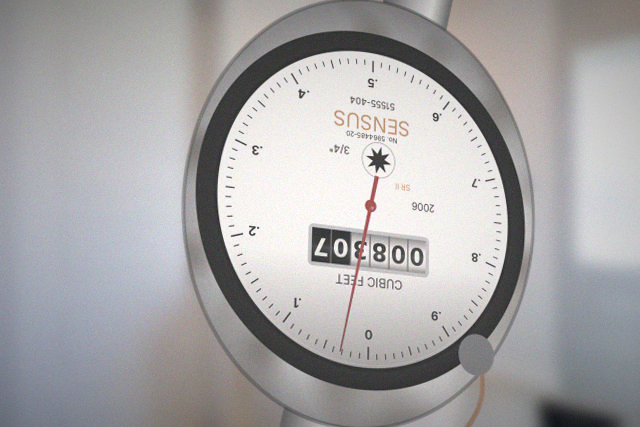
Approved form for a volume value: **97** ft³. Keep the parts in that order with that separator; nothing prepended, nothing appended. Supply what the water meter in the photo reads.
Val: **8307.03** ft³
